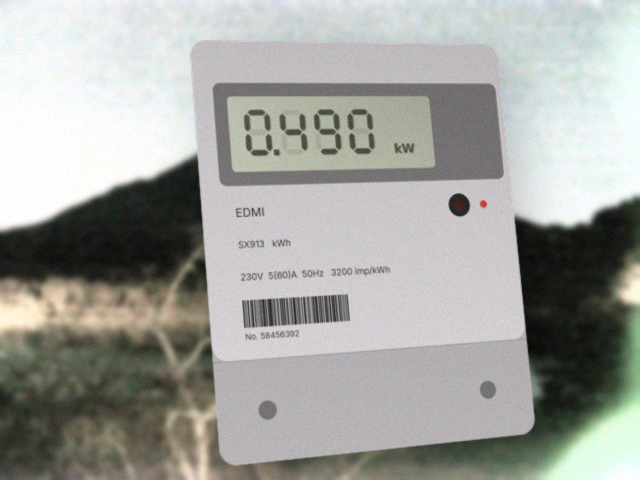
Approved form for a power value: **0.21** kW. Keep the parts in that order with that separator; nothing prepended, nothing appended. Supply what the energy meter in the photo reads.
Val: **0.490** kW
